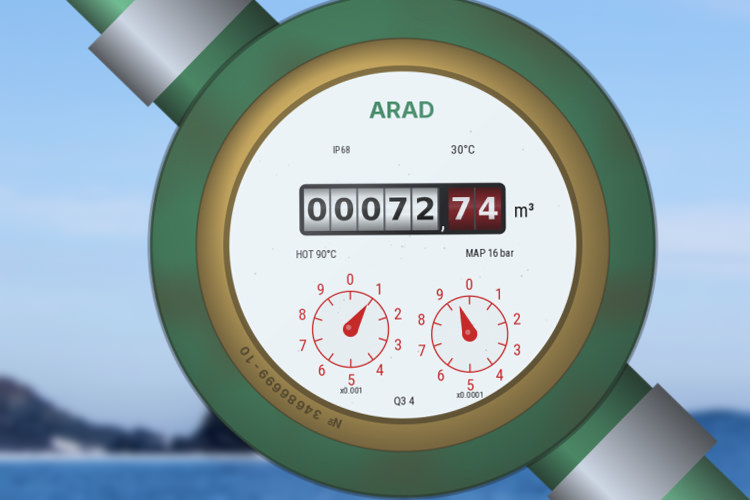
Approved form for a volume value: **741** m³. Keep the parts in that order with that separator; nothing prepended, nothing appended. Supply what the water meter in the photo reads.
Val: **72.7409** m³
